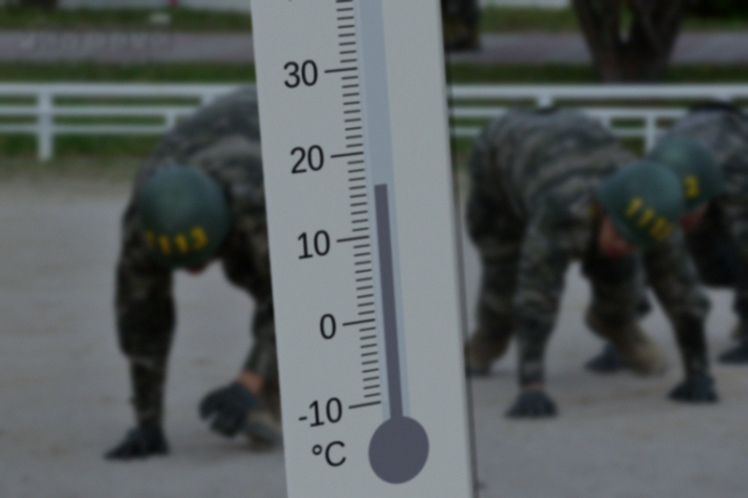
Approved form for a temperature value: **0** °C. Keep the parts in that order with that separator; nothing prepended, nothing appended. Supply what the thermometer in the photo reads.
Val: **16** °C
